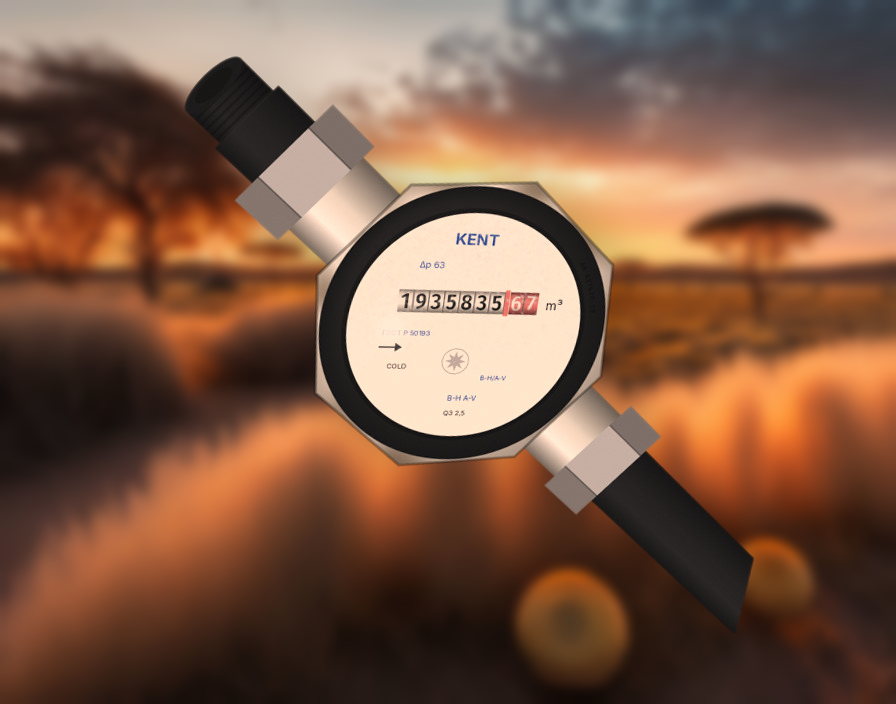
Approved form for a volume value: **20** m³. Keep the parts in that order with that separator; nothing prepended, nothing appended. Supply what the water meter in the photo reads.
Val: **1935835.67** m³
